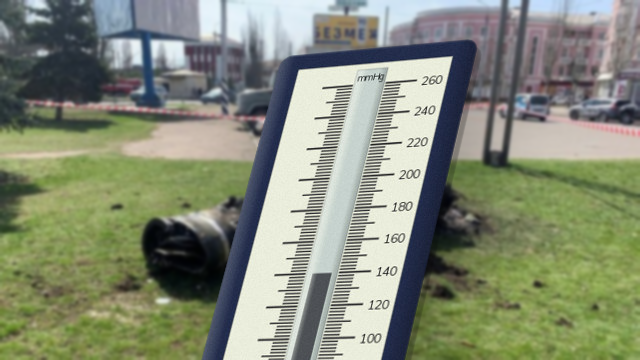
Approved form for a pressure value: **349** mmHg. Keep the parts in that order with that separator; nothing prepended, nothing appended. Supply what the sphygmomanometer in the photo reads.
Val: **140** mmHg
